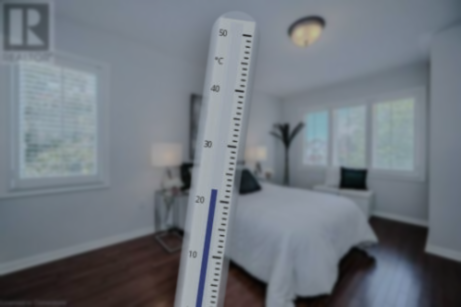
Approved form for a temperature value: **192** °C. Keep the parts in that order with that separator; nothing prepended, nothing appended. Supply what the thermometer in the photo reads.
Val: **22** °C
